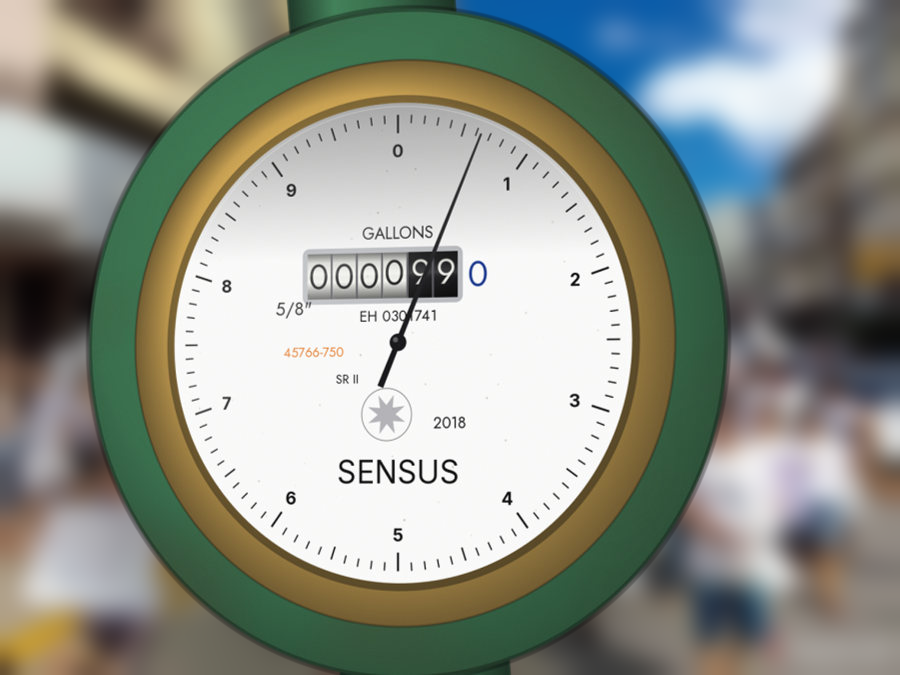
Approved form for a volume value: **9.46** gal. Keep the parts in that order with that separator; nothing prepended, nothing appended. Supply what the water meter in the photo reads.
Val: **990.6** gal
